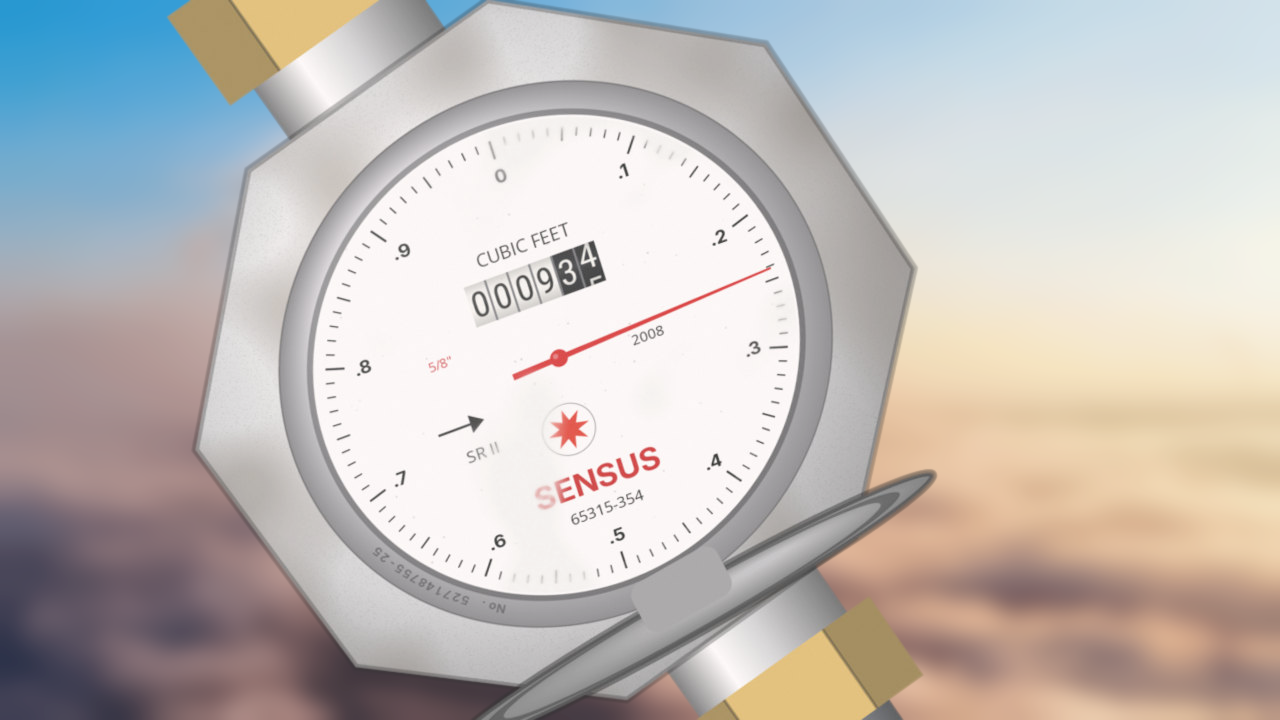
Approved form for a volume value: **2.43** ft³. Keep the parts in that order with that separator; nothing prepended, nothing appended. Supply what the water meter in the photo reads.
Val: **934.24** ft³
